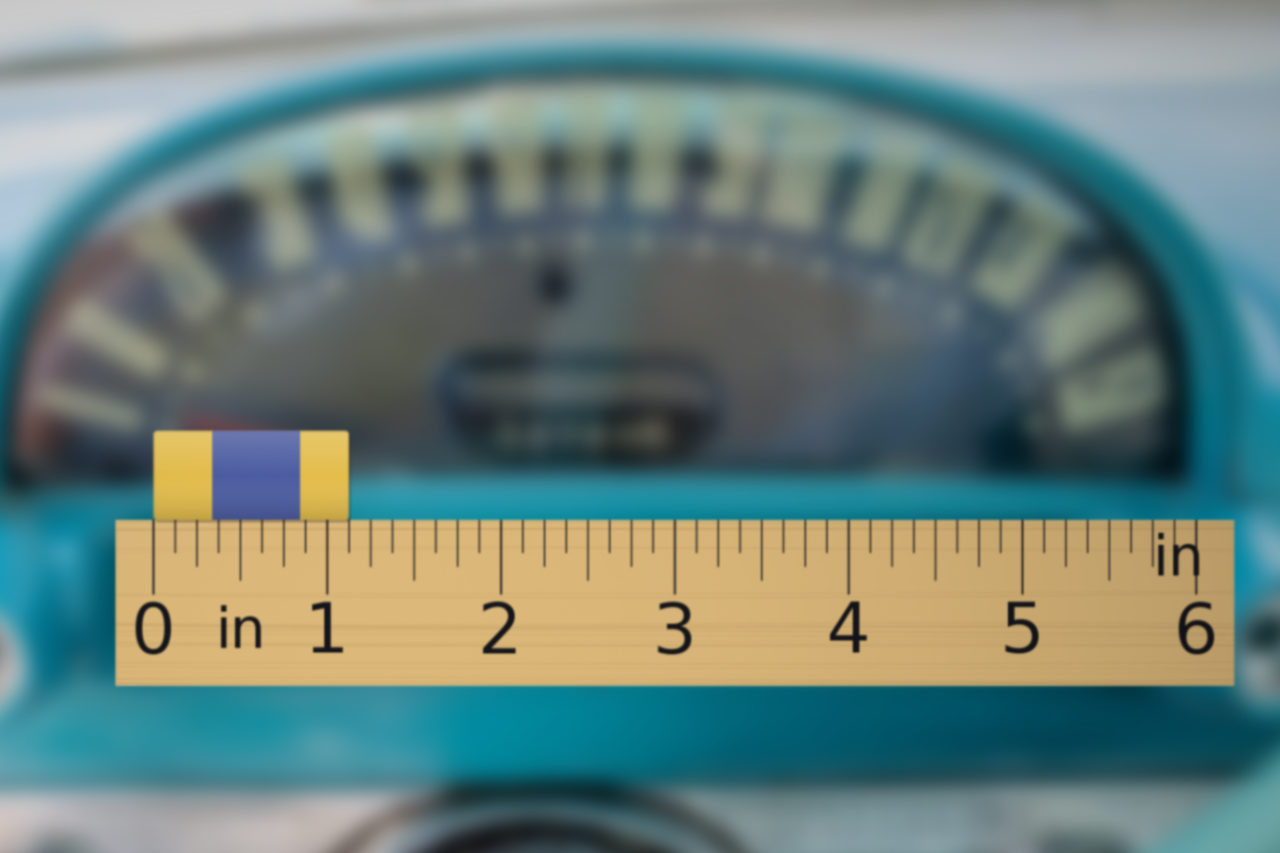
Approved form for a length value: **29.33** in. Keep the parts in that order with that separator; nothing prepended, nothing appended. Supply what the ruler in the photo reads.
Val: **1.125** in
